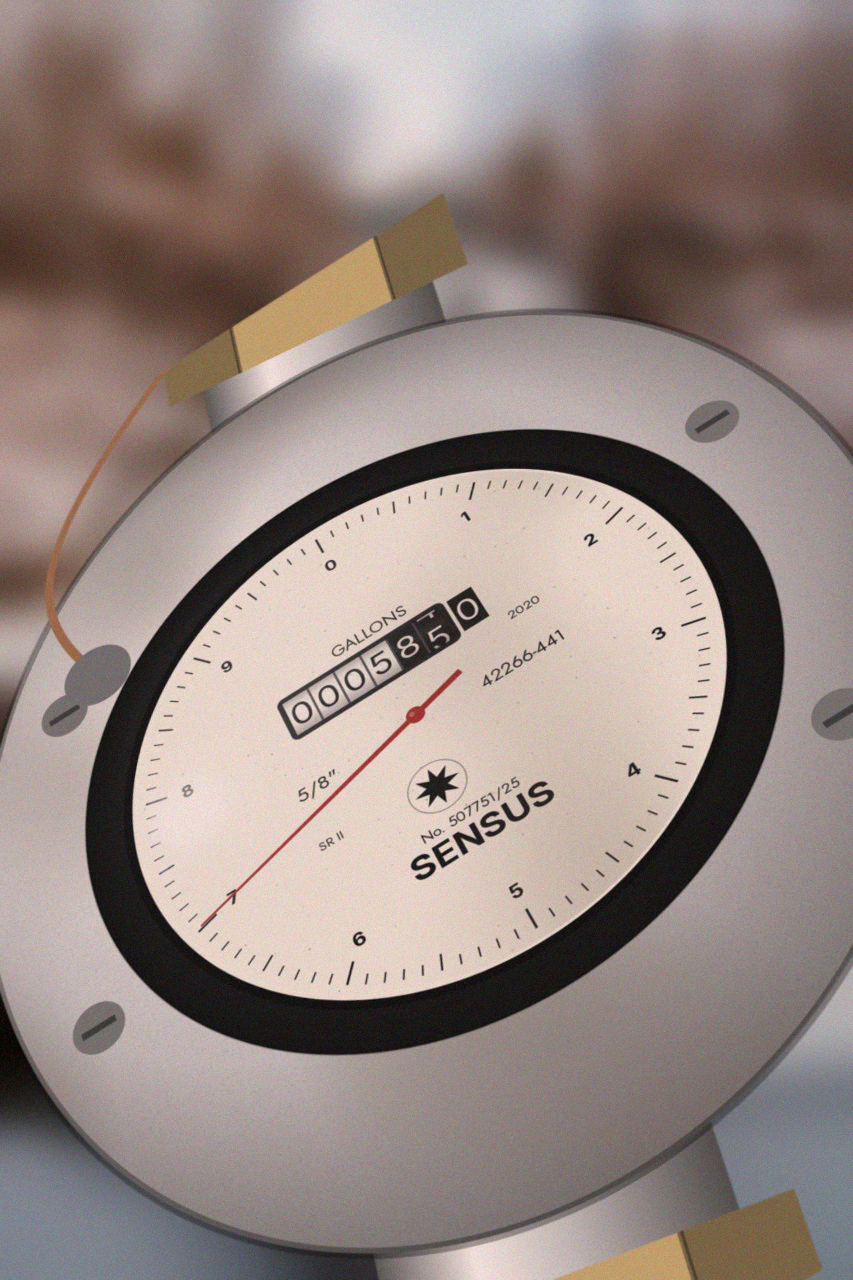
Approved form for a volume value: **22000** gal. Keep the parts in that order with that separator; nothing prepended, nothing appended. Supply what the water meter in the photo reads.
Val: **5847.0** gal
